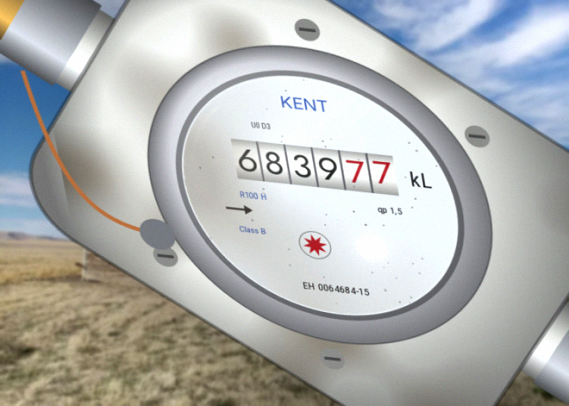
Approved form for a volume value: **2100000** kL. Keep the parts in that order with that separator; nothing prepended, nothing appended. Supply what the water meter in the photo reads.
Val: **6839.77** kL
